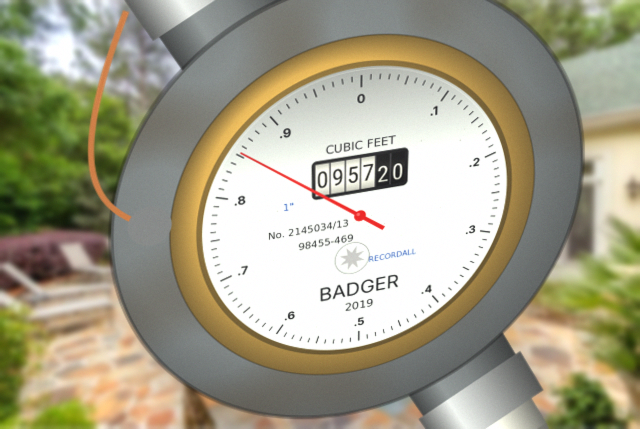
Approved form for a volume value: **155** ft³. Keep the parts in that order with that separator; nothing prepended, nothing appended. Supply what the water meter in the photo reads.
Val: **95719.85** ft³
